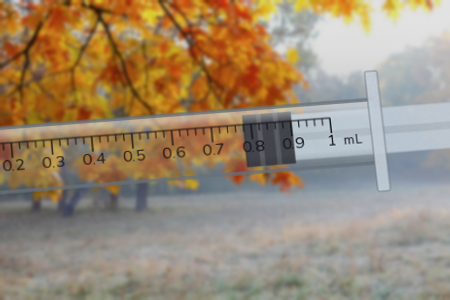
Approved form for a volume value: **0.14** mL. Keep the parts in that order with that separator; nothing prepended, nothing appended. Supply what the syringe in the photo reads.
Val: **0.78** mL
